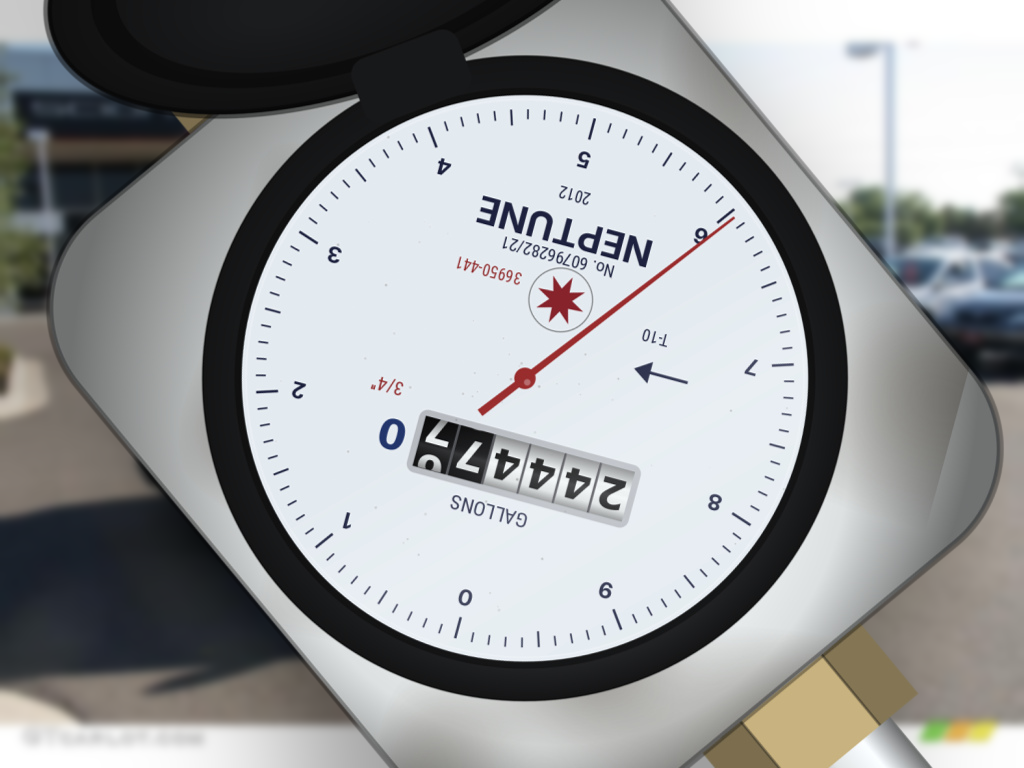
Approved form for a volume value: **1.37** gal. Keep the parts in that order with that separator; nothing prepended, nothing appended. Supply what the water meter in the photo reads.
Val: **2444766.0** gal
